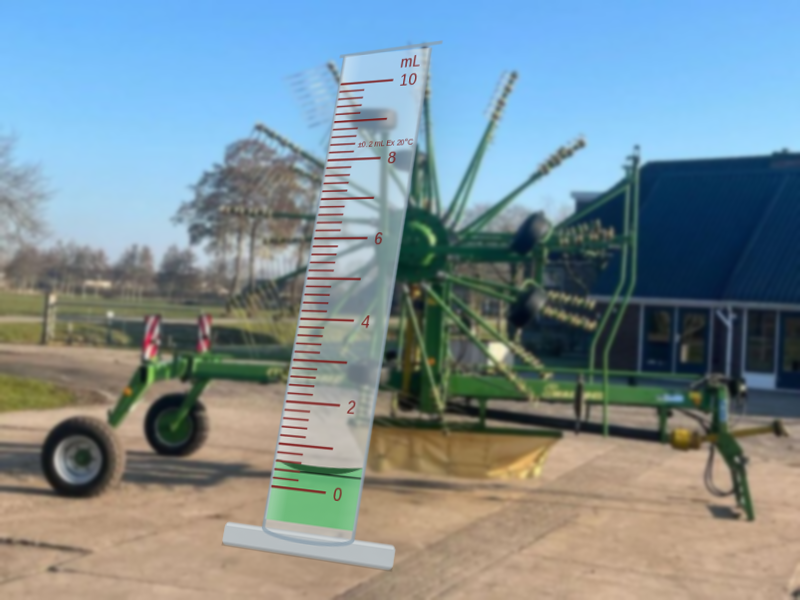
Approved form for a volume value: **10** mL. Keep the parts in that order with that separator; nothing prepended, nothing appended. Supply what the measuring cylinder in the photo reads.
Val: **0.4** mL
